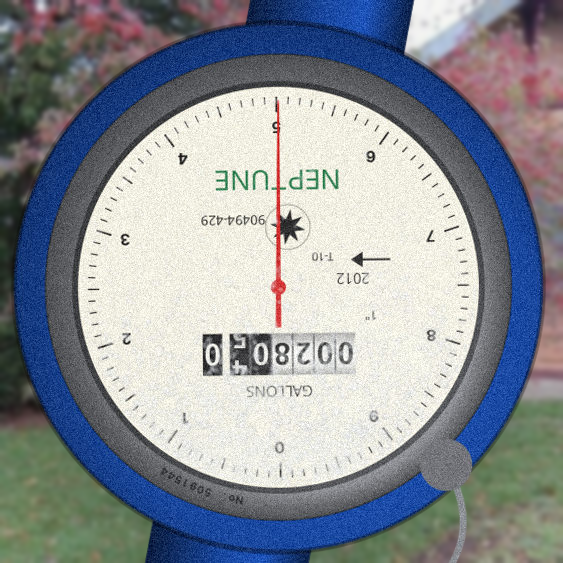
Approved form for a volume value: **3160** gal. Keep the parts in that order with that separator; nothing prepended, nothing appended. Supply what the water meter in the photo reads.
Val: **28045.0** gal
